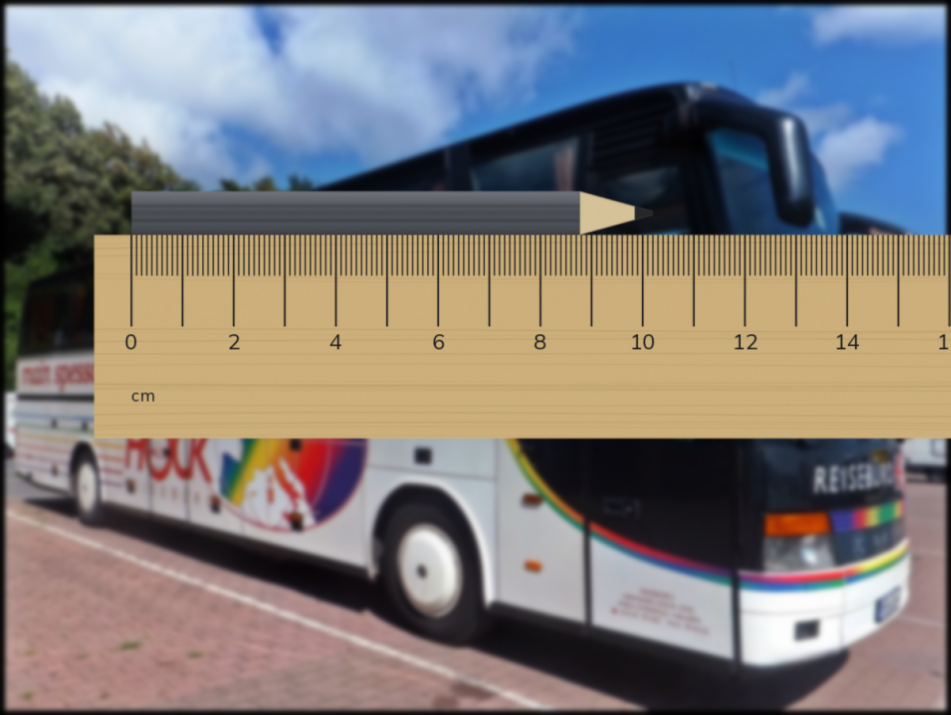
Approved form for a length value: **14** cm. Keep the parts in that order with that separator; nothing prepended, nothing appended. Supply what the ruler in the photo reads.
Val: **10.2** cm
